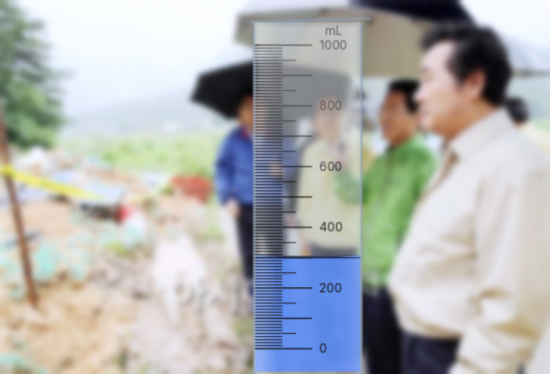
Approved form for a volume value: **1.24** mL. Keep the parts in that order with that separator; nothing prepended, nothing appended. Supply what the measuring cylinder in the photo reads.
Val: **300** mL
